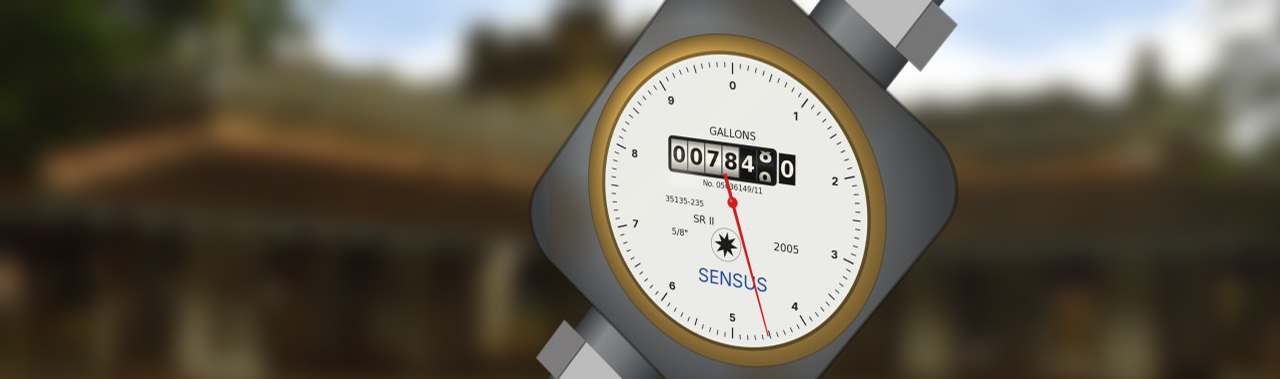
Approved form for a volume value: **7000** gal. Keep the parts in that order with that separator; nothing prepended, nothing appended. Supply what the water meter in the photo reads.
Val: **78484.5** gal
